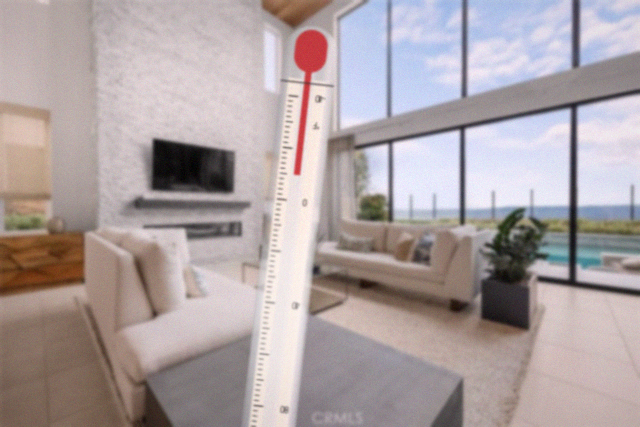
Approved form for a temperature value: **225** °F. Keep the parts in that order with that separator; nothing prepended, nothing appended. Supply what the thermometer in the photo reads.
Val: **-10** °F
